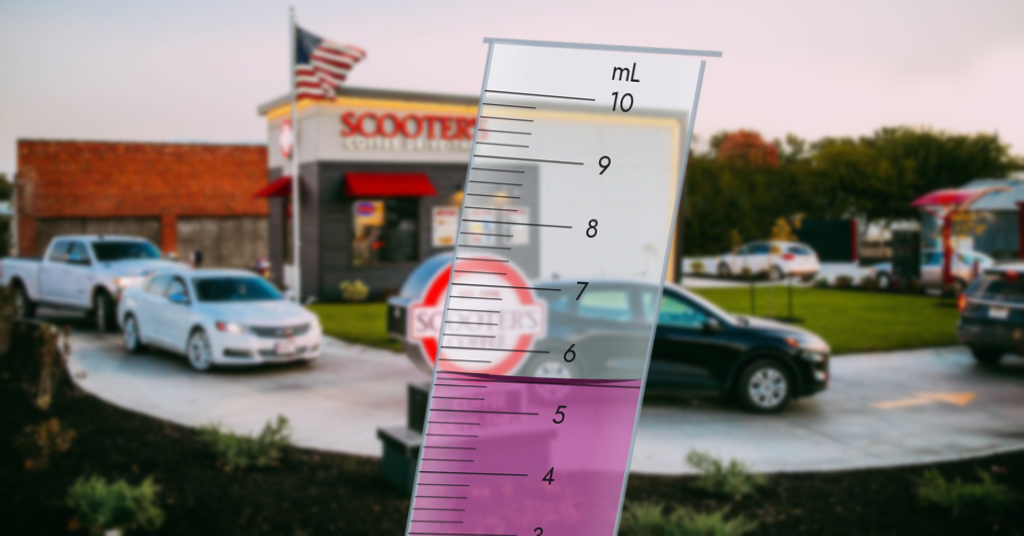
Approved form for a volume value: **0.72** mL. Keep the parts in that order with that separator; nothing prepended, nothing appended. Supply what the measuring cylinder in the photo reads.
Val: **5.5** mL
